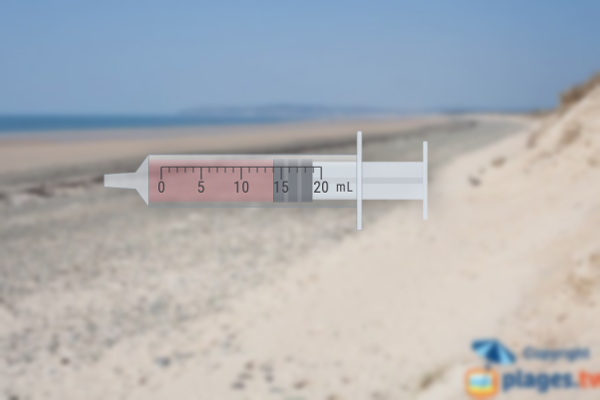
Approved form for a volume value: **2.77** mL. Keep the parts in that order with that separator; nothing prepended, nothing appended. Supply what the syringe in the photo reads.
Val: **14** mL
